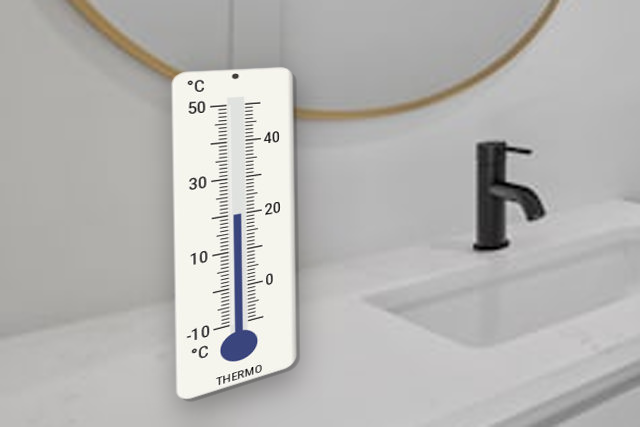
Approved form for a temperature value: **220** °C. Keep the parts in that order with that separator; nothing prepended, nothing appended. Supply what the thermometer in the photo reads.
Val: **20** °C
